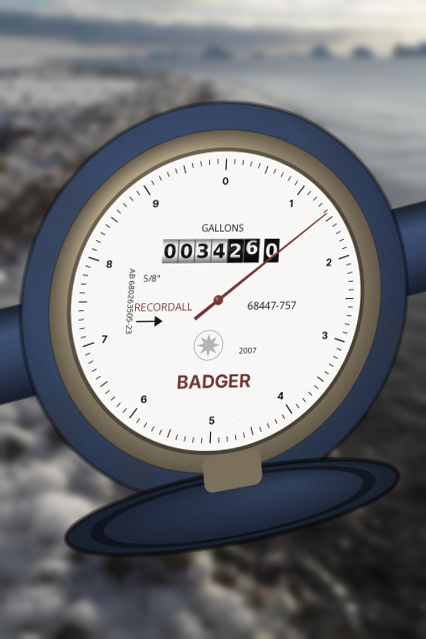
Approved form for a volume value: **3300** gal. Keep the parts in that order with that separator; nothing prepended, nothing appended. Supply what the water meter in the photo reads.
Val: **34261.4** gal
